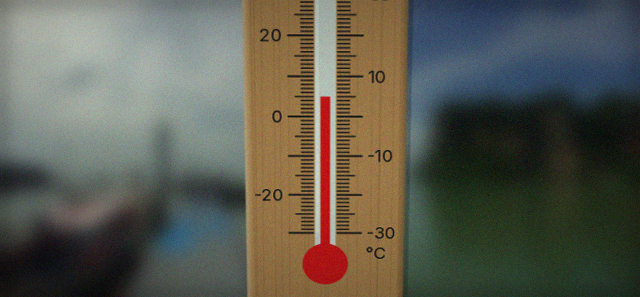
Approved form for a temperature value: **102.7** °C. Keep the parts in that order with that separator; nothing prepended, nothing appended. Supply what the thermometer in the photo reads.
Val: **5** °C
